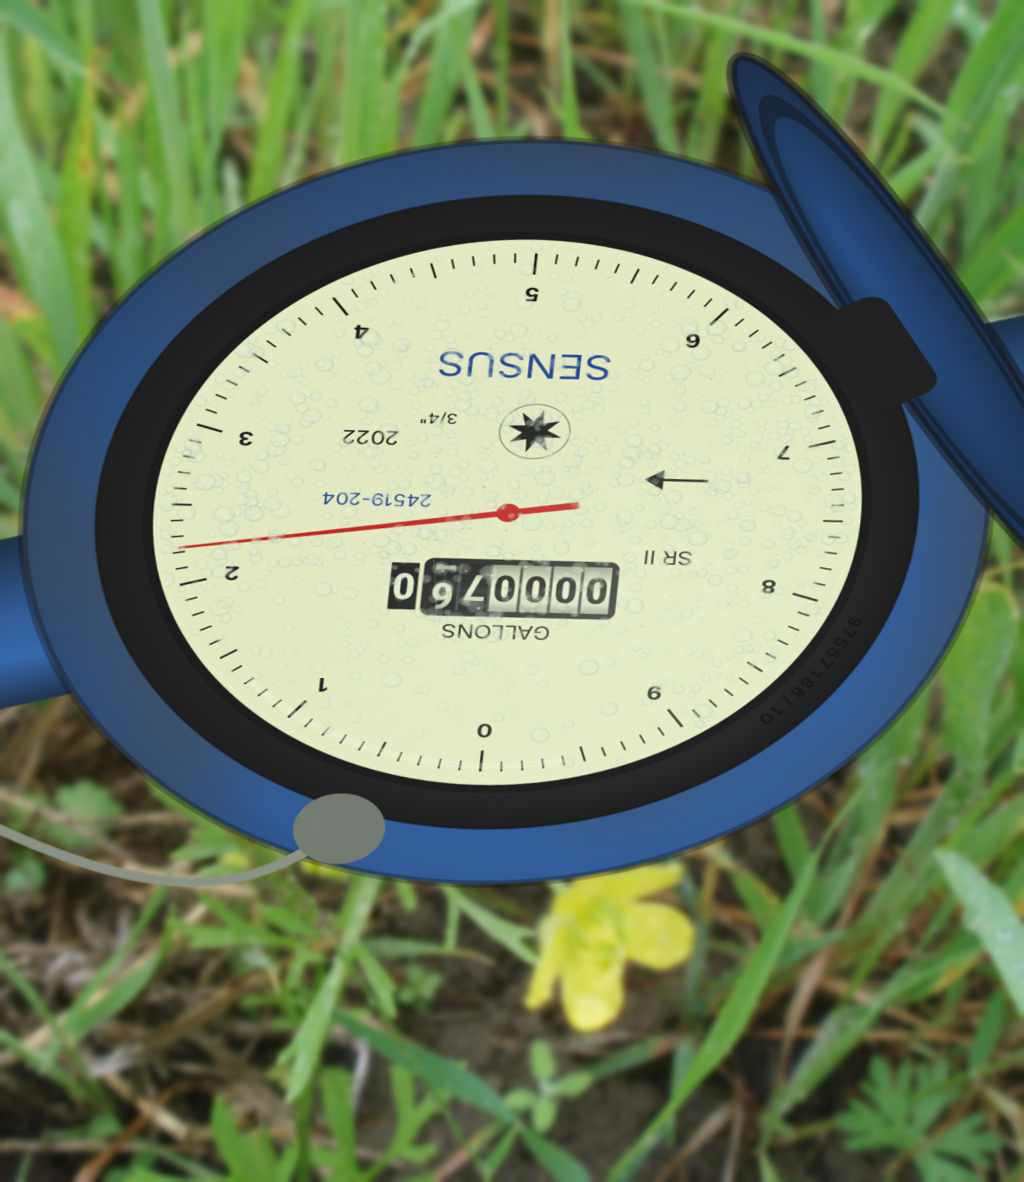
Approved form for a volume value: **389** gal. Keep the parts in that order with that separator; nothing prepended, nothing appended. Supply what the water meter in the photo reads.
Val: **762.2** gal
